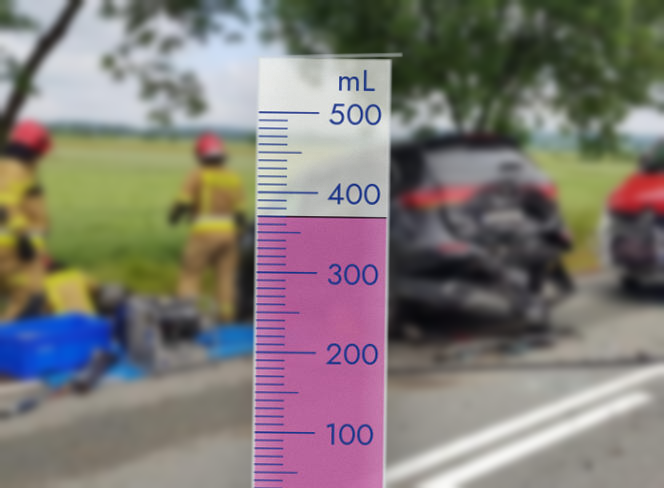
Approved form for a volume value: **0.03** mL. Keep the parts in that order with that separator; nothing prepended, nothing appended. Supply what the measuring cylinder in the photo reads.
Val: **370** mL
